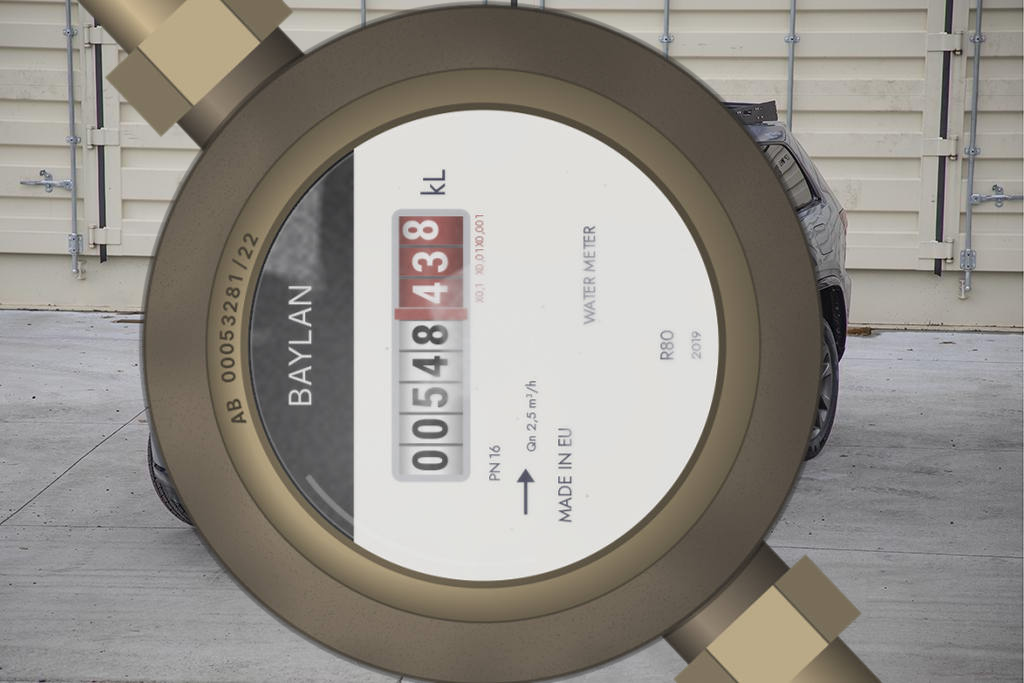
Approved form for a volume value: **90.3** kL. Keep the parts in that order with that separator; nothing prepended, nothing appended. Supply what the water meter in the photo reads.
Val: **548.438** kL
